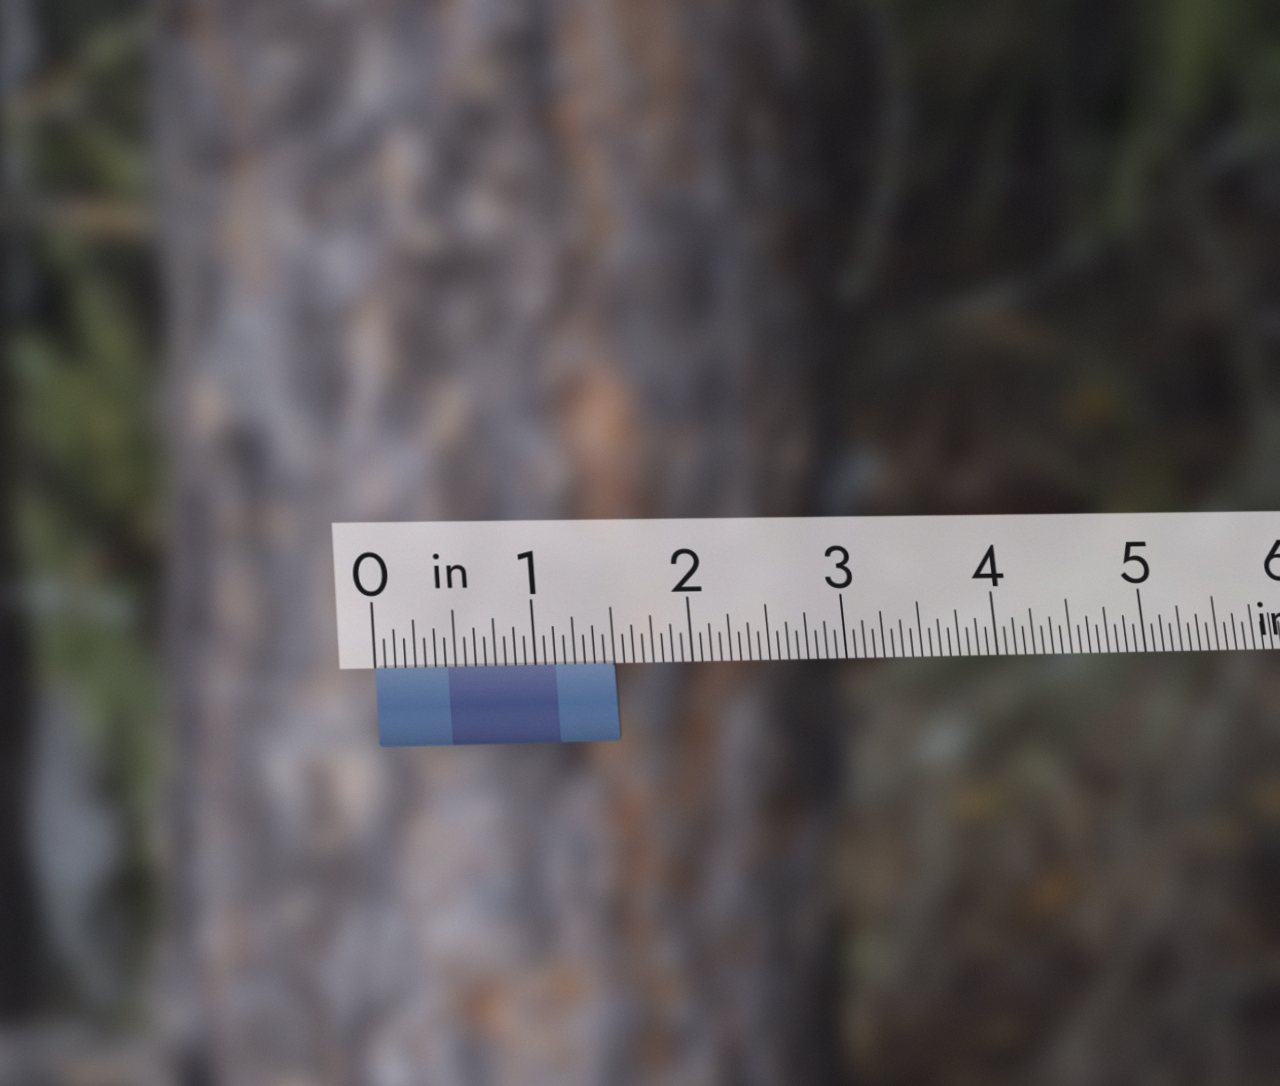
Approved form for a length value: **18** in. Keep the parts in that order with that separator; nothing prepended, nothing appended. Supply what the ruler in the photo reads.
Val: **1.5** in
